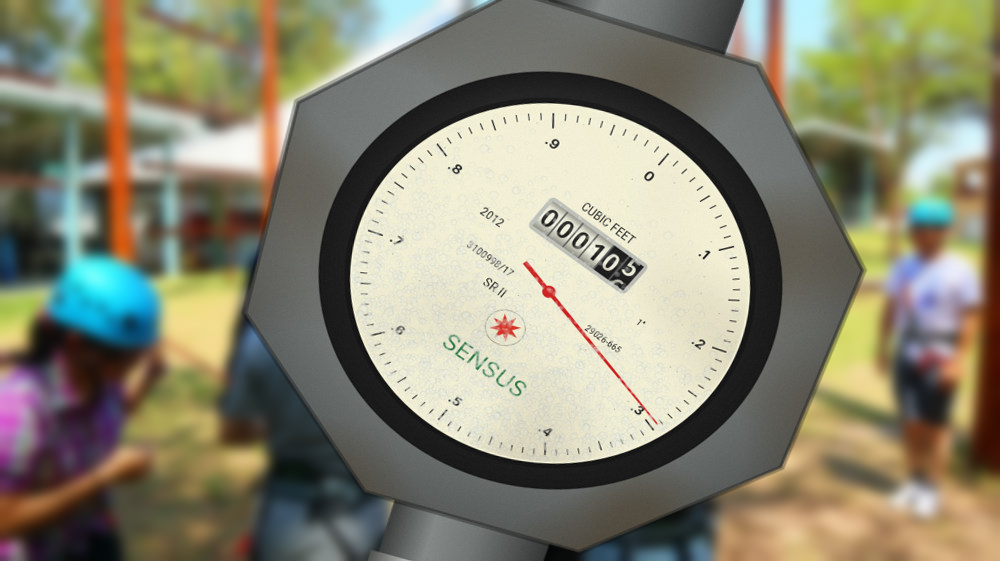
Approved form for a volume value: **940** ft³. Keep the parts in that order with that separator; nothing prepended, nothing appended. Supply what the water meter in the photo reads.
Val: **105.29** ft³
